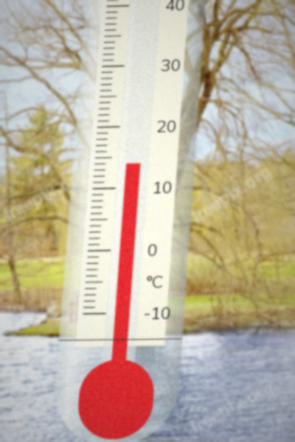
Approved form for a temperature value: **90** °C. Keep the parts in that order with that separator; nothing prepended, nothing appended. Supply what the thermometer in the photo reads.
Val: **14** °C
